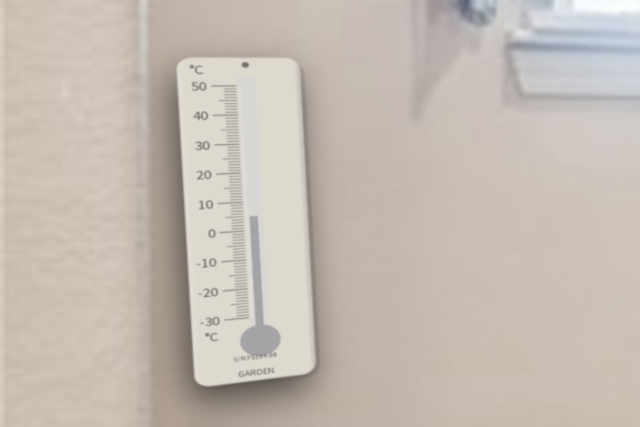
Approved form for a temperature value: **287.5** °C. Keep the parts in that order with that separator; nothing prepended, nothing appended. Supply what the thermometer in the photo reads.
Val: **5** °C
